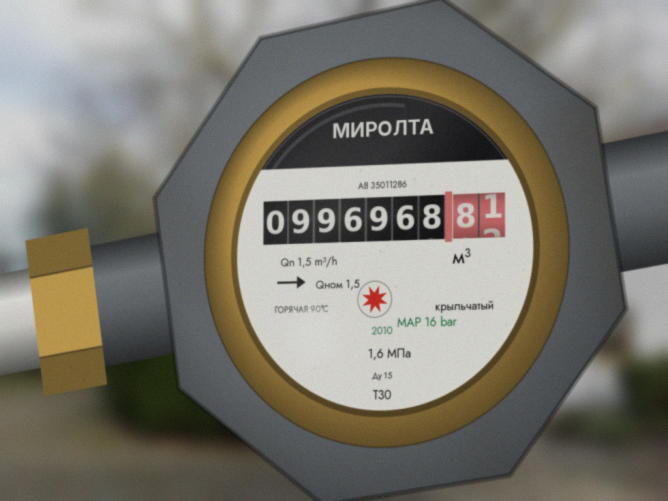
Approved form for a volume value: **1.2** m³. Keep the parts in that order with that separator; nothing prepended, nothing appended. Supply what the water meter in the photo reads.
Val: **996968.81** m³
